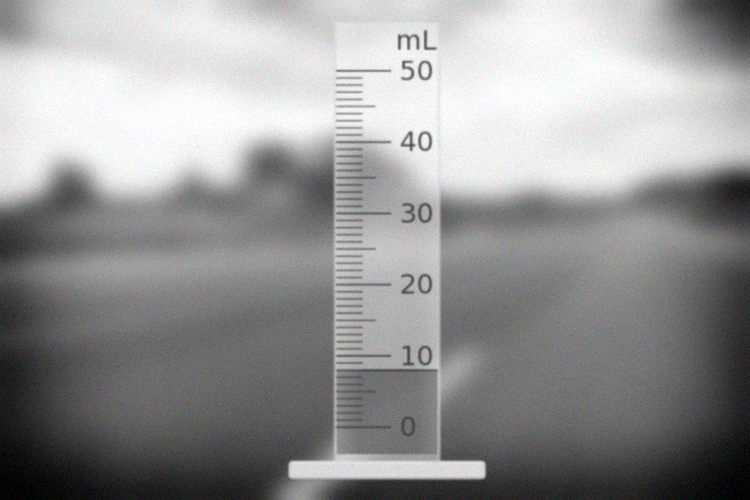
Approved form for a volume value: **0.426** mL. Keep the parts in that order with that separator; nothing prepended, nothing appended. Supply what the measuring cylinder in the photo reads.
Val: **8** mL
